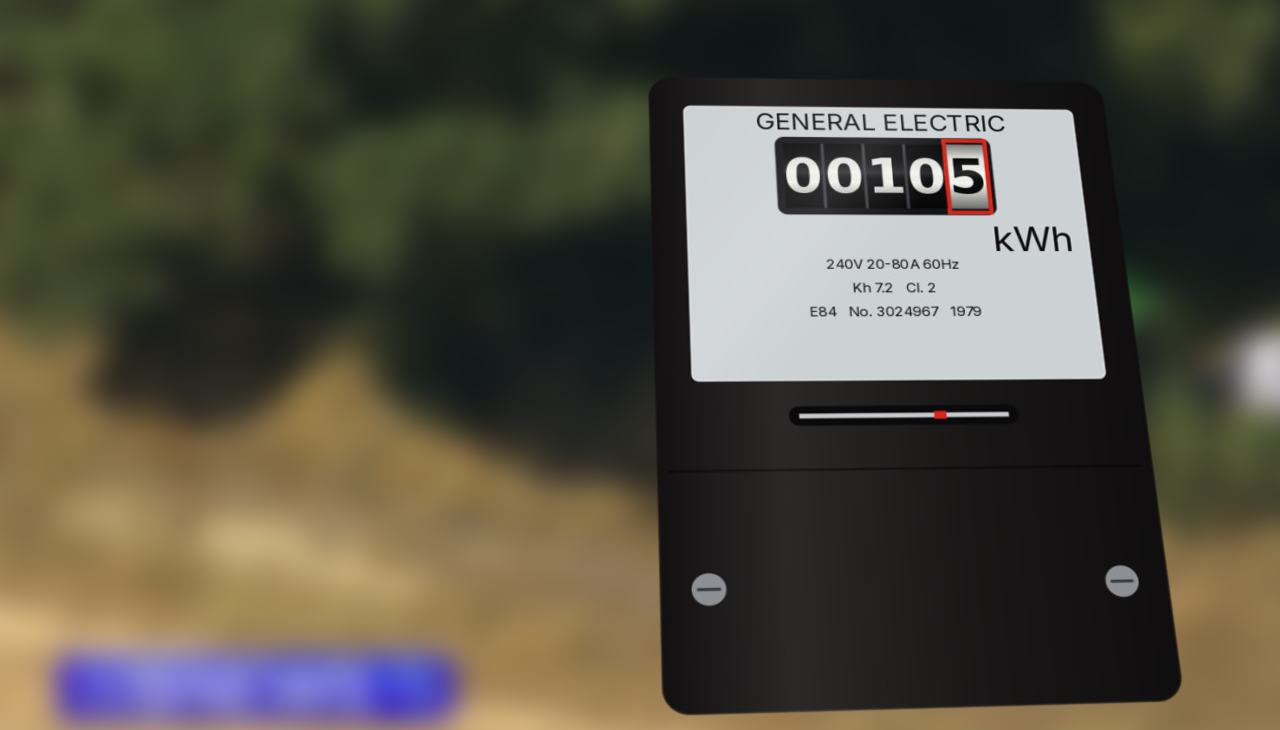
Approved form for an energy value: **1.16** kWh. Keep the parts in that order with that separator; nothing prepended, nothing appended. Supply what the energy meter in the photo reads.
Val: **10.5** kWh
